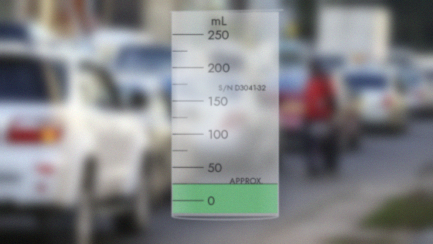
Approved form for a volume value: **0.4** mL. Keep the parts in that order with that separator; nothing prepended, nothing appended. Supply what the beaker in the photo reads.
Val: **25** mL
